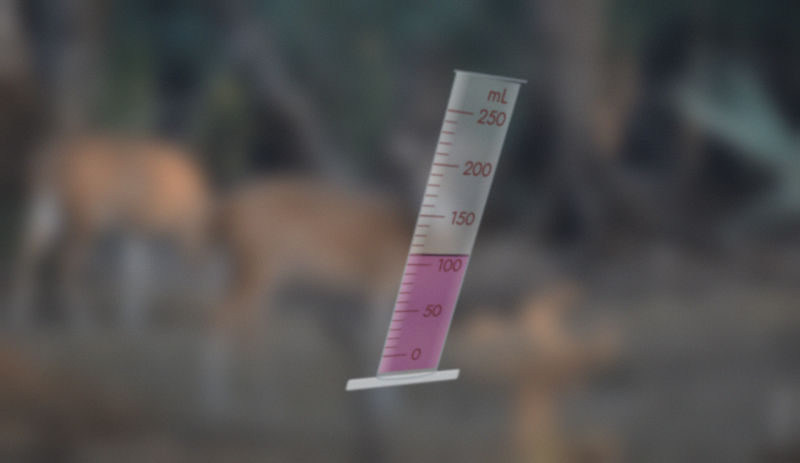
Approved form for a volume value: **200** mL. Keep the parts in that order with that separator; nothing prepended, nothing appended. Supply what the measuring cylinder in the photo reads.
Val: **110** mL
